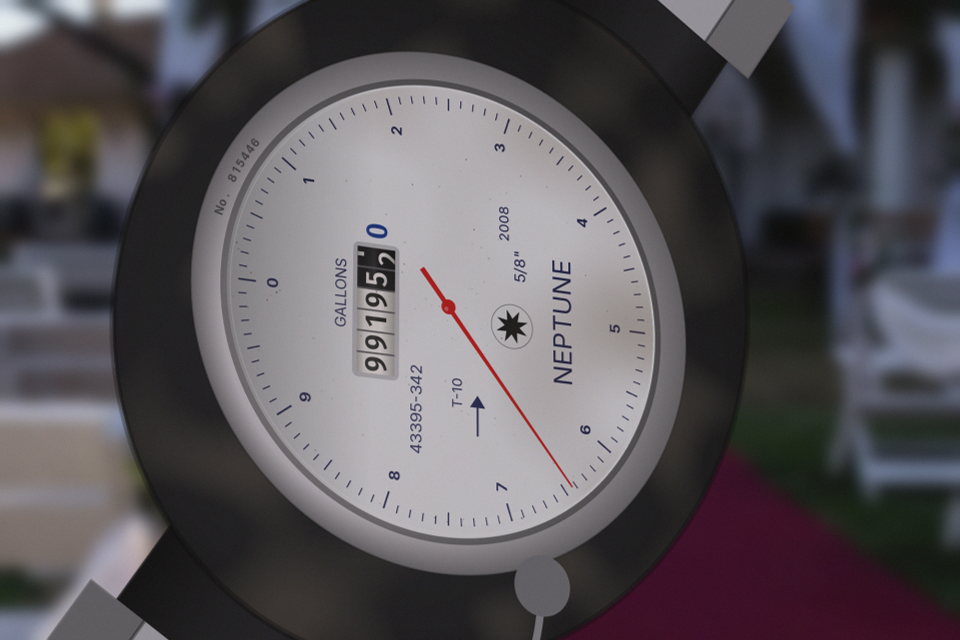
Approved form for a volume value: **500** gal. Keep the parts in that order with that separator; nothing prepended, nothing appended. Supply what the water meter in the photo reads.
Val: **9919516.4** gal
